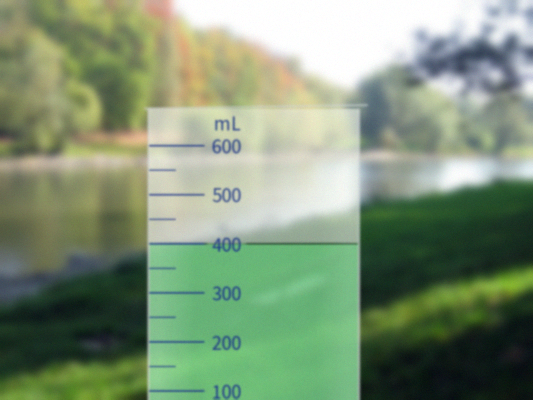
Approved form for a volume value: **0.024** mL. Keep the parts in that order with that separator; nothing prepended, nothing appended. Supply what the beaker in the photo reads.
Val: **400** mL
